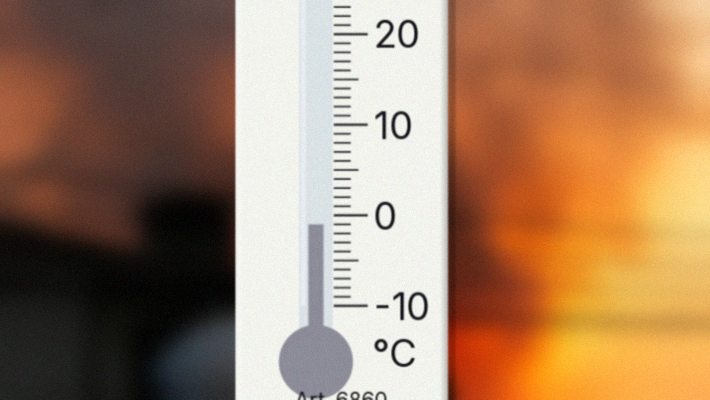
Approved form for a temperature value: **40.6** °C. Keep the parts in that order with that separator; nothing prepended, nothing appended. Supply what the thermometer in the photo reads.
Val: **-1** °C
